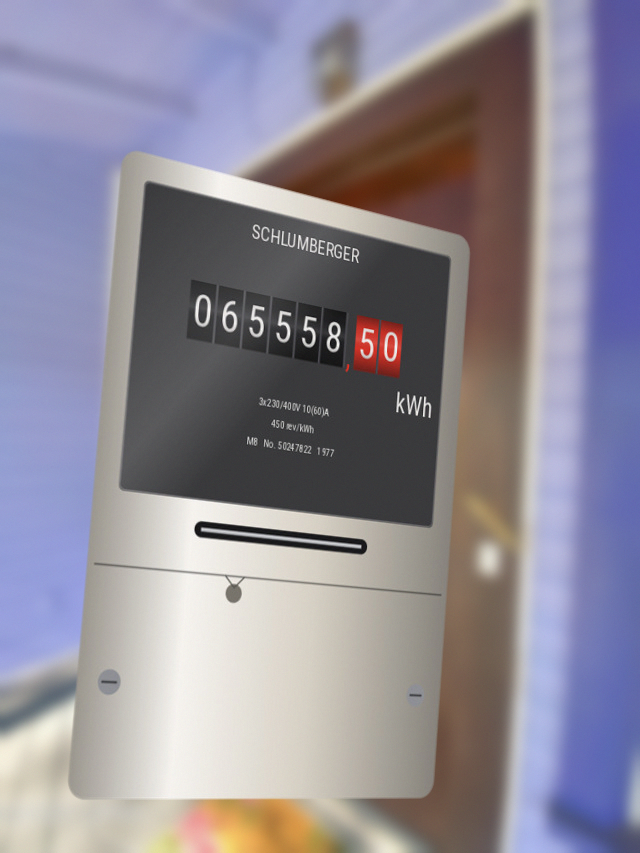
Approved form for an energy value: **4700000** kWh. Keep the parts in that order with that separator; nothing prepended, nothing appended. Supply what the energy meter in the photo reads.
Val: **65558.50** kWh
